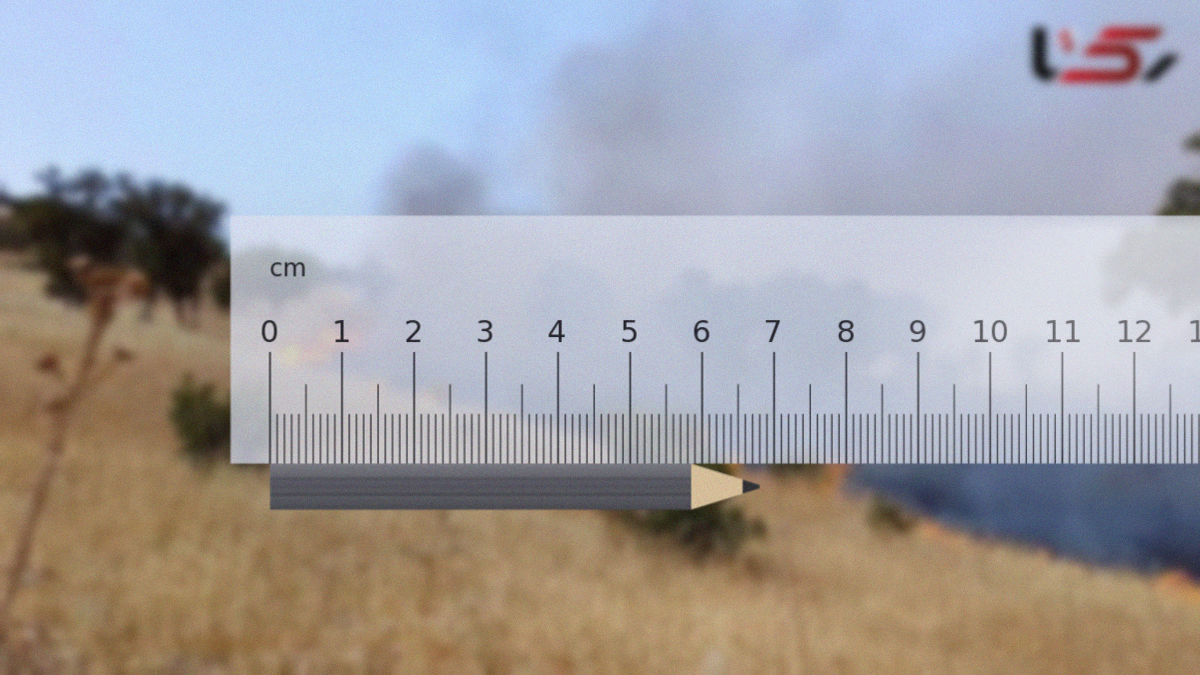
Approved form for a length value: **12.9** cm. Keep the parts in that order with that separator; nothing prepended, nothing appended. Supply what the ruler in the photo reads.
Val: **6.8** cm
